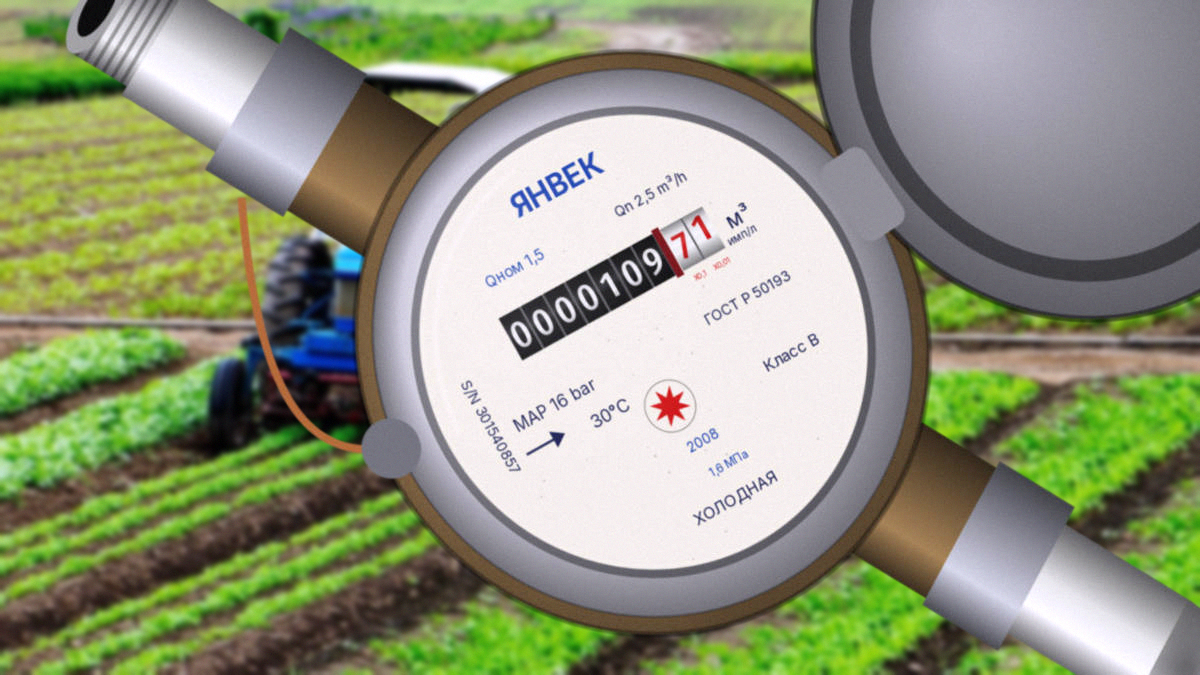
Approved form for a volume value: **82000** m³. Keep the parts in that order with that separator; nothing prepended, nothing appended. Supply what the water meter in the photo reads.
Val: **109.71** m³
